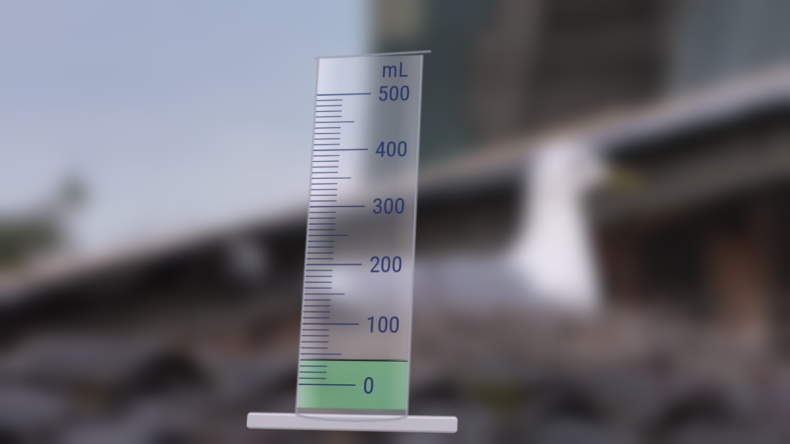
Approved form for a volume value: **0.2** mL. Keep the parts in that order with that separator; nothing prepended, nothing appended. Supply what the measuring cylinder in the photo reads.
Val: **40** mL
